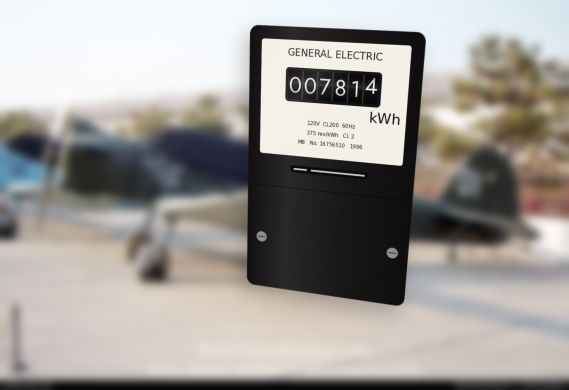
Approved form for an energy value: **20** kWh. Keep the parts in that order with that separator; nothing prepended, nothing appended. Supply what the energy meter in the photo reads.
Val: **7814** kWh
